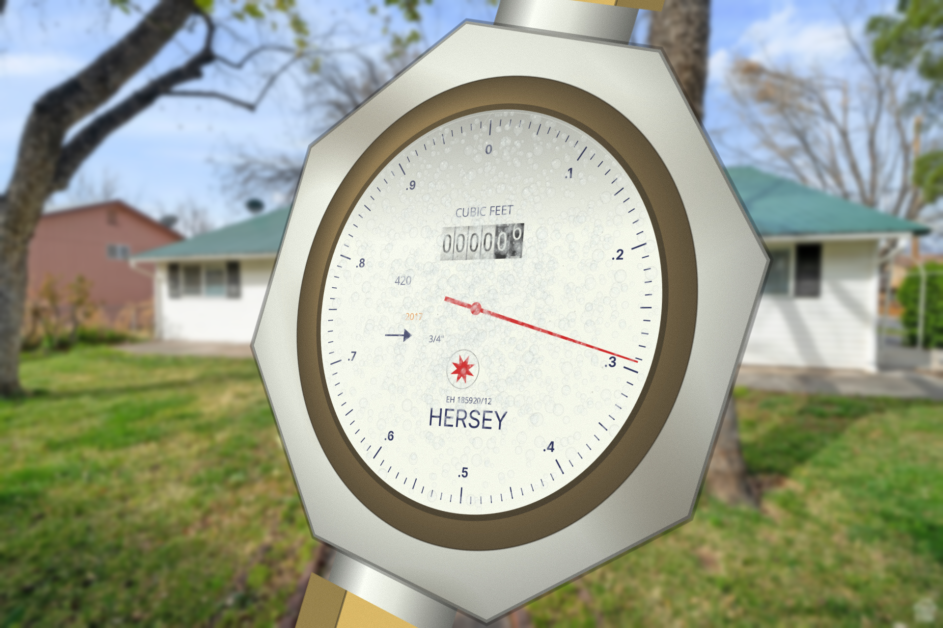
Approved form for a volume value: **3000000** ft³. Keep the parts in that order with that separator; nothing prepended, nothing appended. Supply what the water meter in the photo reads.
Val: **6.29** ft³
